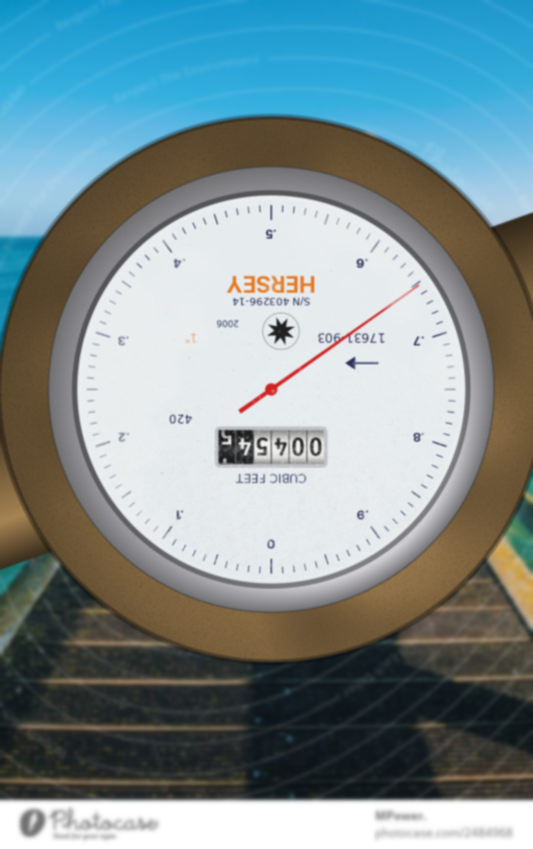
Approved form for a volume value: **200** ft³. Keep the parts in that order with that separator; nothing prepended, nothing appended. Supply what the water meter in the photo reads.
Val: **4544.65** ft³
